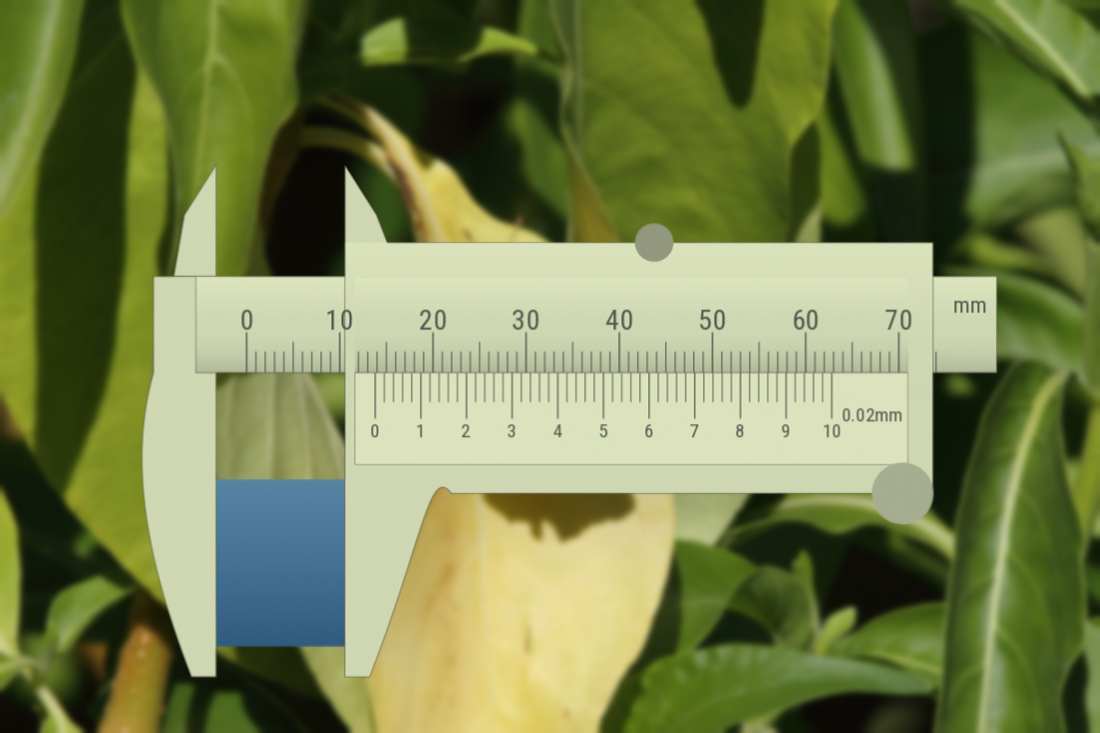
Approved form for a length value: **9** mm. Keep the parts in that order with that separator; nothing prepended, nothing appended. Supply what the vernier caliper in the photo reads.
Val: **13.8** mm
